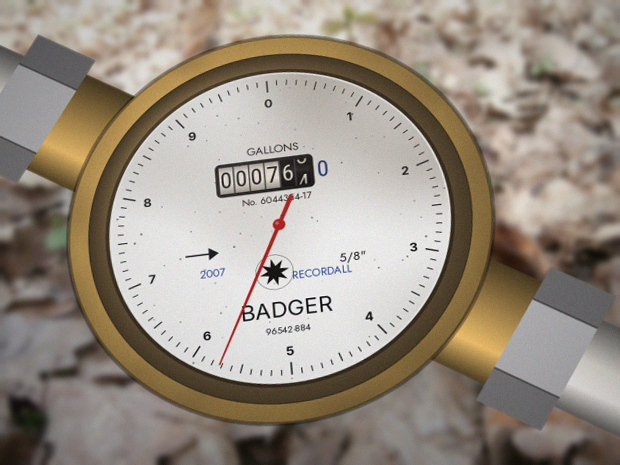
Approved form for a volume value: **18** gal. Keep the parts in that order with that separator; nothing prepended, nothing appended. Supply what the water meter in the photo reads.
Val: **7635.7** gal
